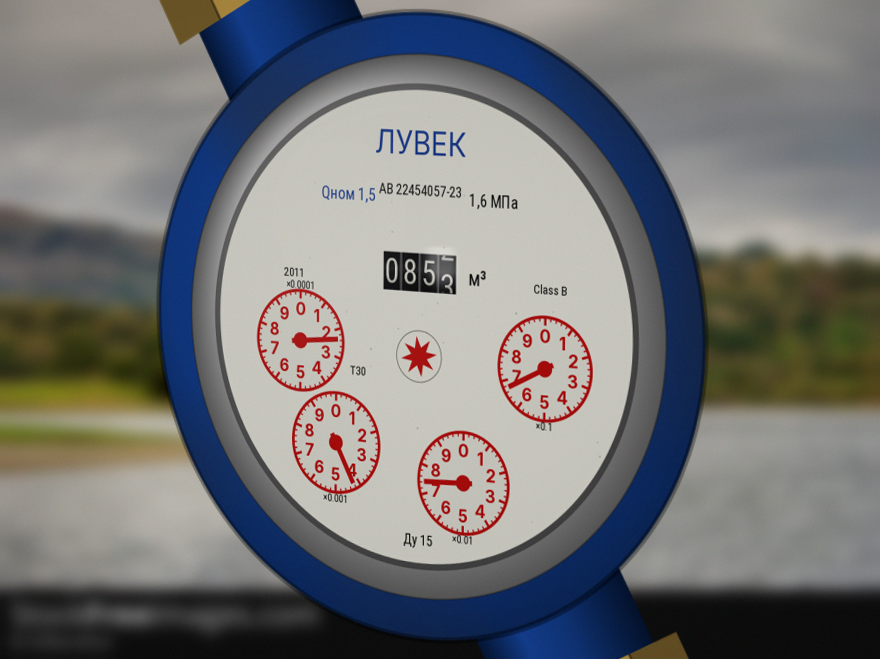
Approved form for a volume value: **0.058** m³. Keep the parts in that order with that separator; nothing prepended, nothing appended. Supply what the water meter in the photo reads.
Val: **852.6742** m³
